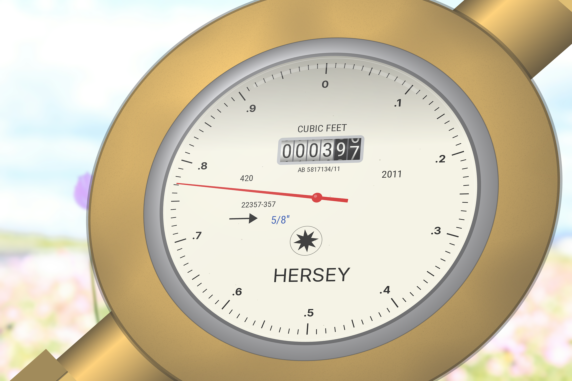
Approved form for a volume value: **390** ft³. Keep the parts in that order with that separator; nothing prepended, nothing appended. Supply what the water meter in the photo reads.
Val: **396.77** ft³
